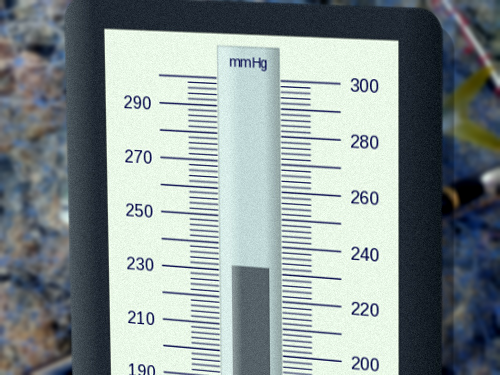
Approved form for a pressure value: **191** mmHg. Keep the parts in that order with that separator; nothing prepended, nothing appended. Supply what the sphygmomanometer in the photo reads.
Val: **232** mmHg
